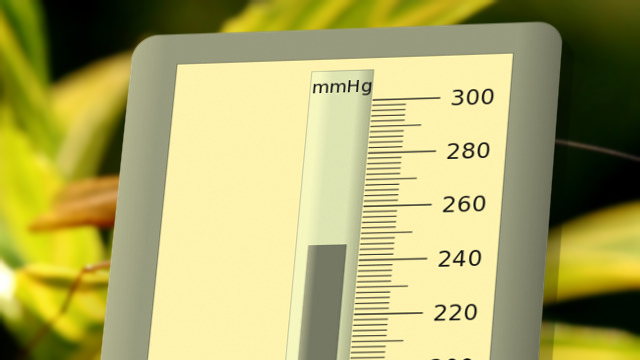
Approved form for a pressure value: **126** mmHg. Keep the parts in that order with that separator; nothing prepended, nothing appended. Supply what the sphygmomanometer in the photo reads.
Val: **246** mmHg
